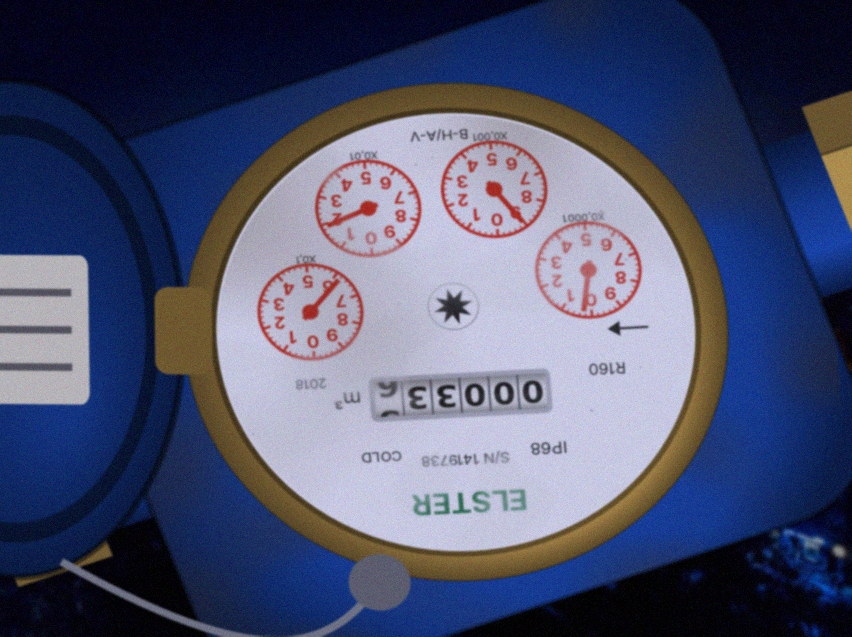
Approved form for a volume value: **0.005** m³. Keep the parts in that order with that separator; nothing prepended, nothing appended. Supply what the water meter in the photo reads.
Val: **335.6190** m³
